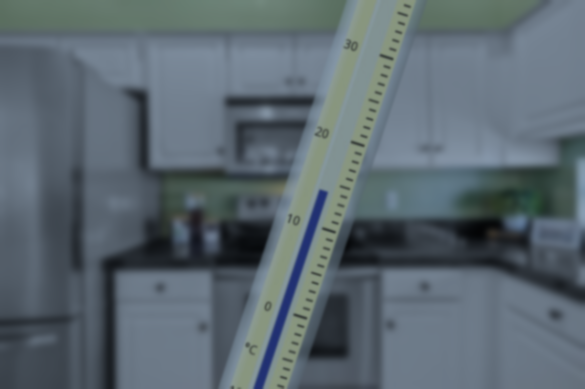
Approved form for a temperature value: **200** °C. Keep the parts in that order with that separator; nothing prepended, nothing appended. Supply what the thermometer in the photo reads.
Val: **14** °C
